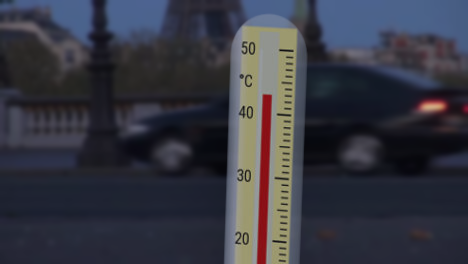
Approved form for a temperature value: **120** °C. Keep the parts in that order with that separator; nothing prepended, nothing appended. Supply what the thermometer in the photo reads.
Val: **43** °C
